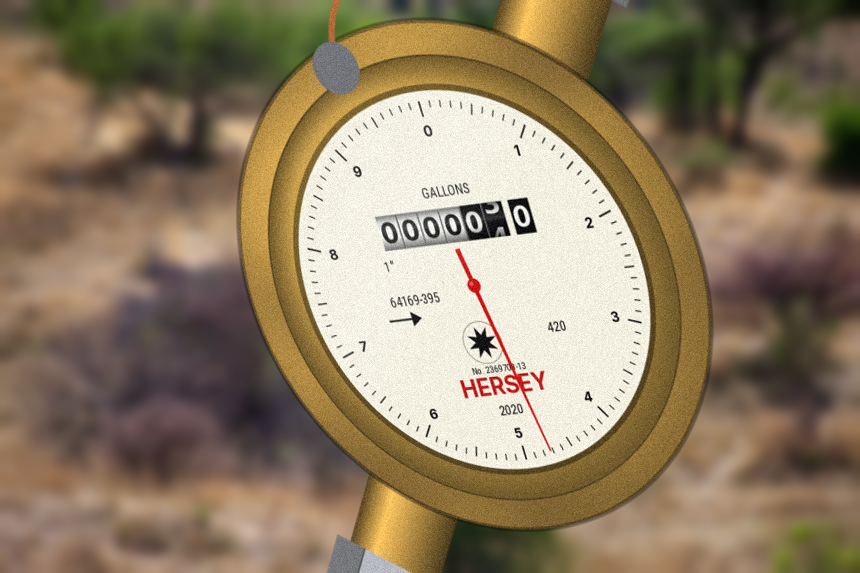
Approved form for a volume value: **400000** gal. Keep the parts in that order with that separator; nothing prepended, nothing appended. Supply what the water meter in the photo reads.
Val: **34.7** gal
